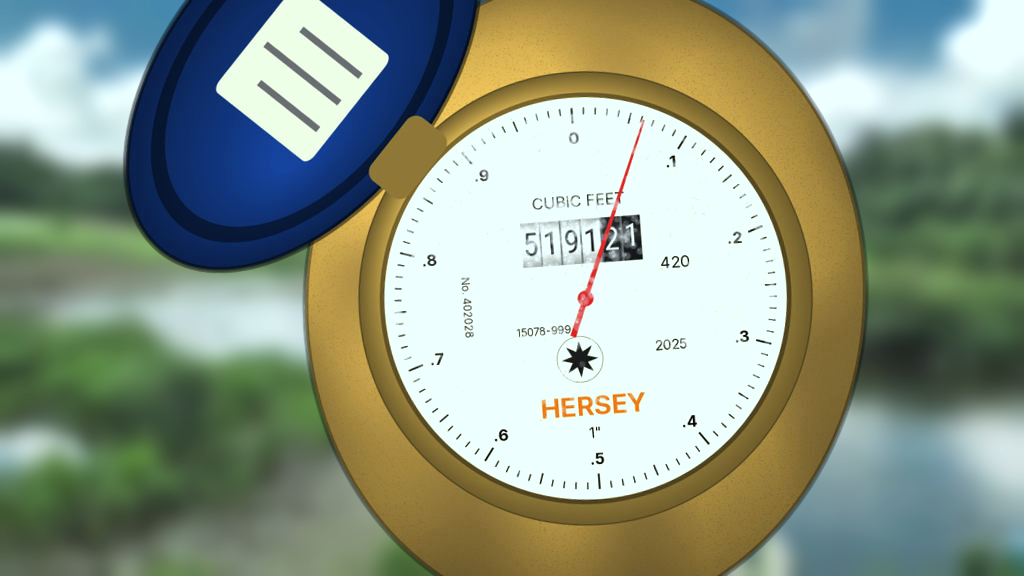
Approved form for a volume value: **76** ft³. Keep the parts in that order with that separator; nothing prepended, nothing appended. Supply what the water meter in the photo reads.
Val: **519121.06** ft³
